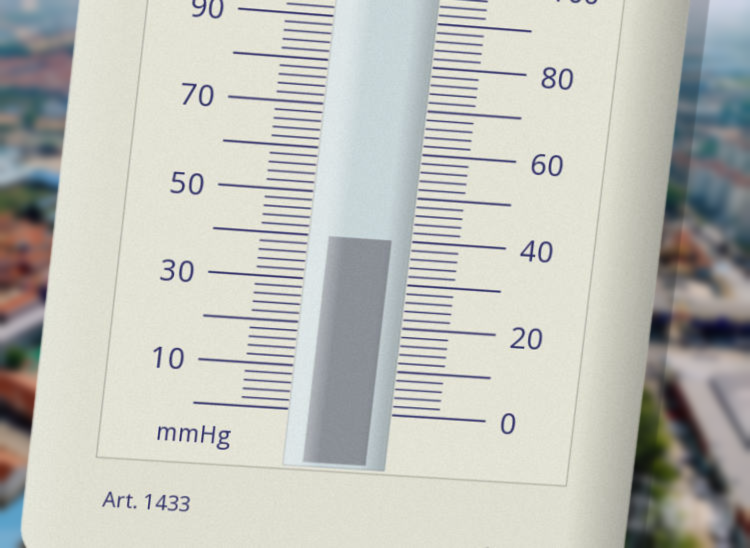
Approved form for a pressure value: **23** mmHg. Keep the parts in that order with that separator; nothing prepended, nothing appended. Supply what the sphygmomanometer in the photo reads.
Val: **40** mmHg
